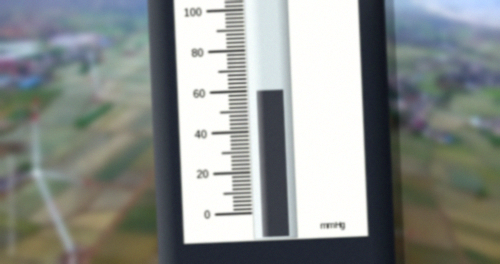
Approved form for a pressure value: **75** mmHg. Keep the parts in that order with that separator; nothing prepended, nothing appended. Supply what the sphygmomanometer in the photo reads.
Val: **60** mmHg
